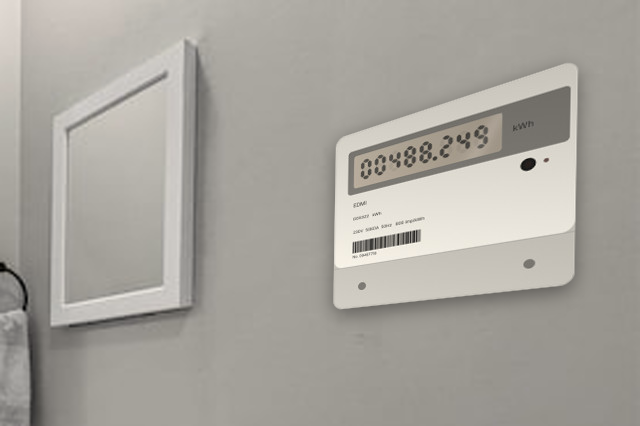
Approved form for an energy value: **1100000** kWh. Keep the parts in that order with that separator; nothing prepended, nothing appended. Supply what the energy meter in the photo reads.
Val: **488.249** kWh
